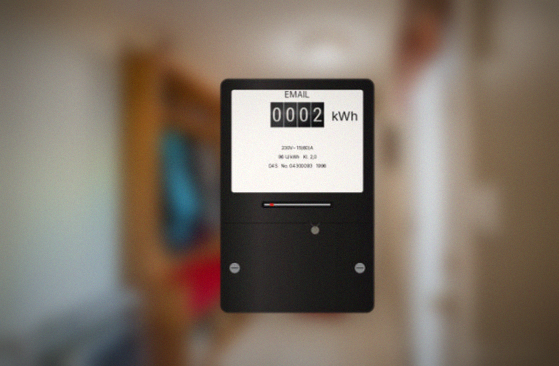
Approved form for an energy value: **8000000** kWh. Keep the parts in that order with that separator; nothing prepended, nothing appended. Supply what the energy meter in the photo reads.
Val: **2** kWh
